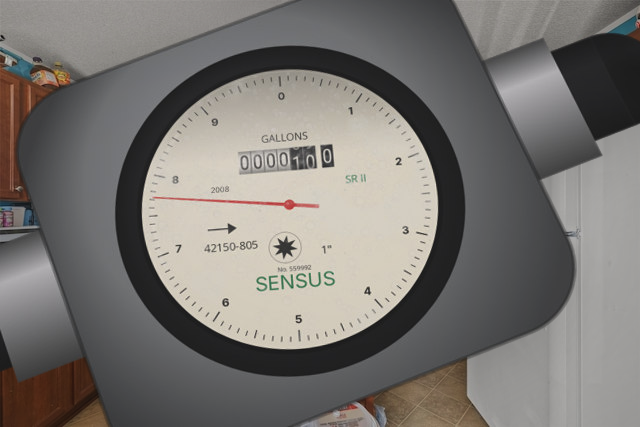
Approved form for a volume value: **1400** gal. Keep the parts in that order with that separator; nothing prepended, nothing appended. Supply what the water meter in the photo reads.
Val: **97.7** gal
